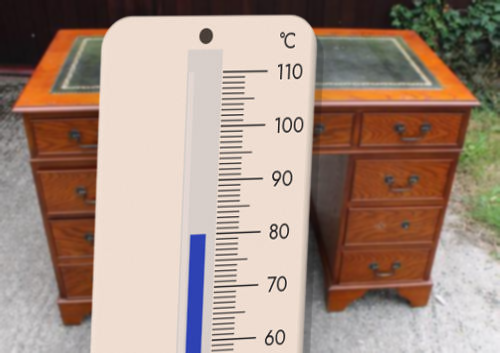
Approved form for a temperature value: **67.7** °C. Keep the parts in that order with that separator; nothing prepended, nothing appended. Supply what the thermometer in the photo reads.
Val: **80** °C
